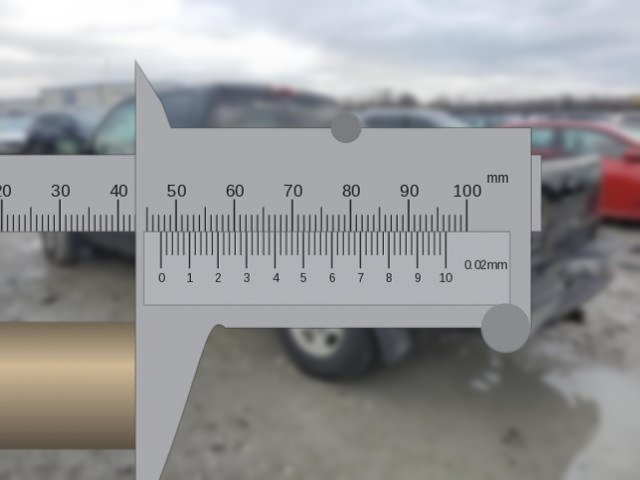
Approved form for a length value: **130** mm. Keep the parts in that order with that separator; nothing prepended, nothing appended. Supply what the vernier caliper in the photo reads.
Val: **47.4** mm
